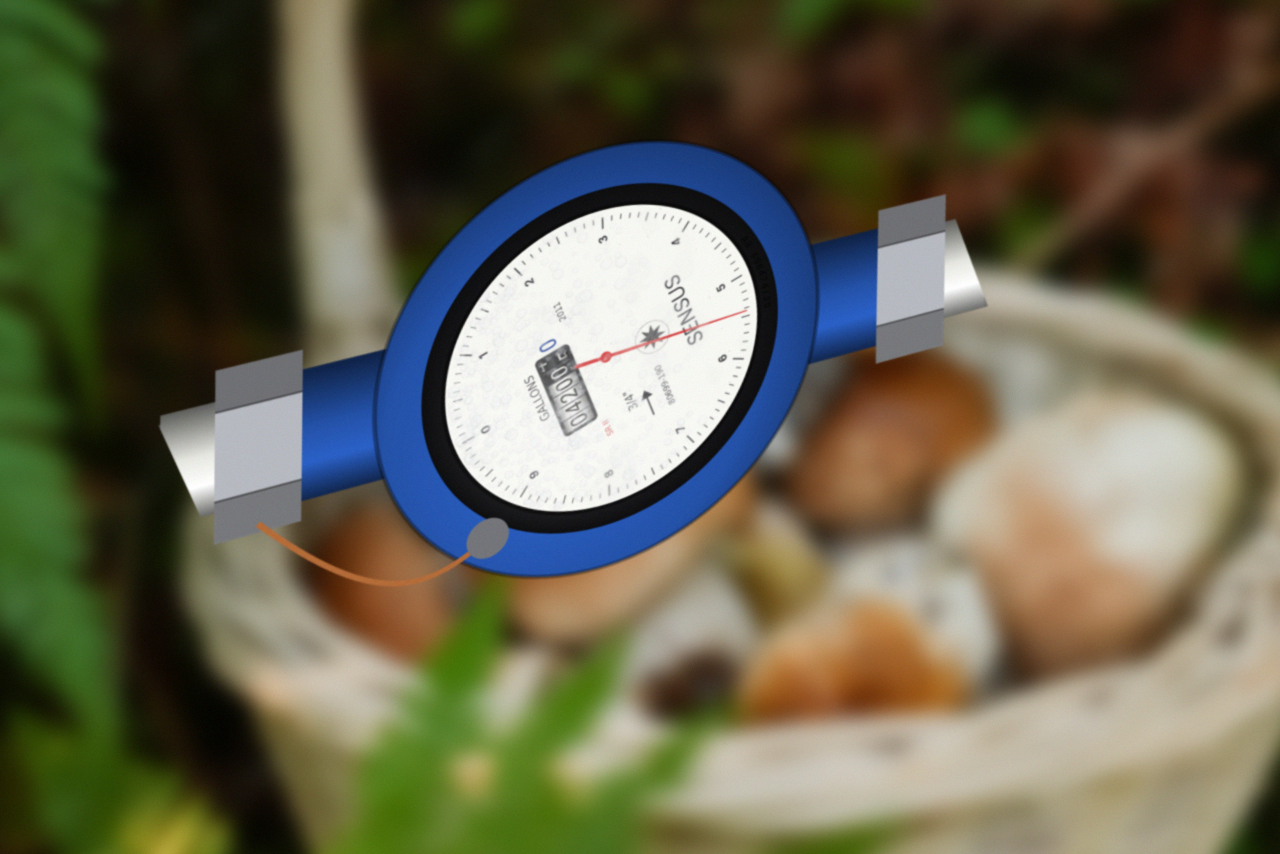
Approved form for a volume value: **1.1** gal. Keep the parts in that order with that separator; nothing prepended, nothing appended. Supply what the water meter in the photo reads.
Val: **420045.4** gal
